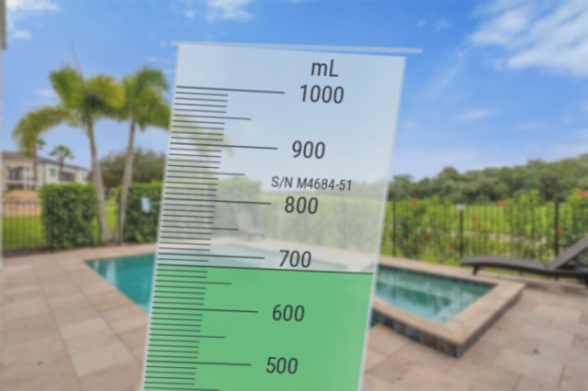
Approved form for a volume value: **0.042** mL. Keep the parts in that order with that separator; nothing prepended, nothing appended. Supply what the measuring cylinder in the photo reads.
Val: **680** mL
